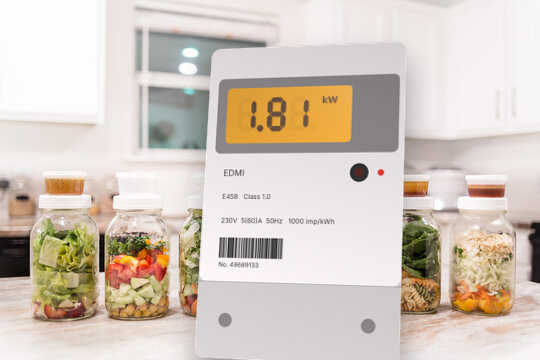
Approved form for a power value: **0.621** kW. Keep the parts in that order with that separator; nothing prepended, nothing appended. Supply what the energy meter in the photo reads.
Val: **1.81** kW
